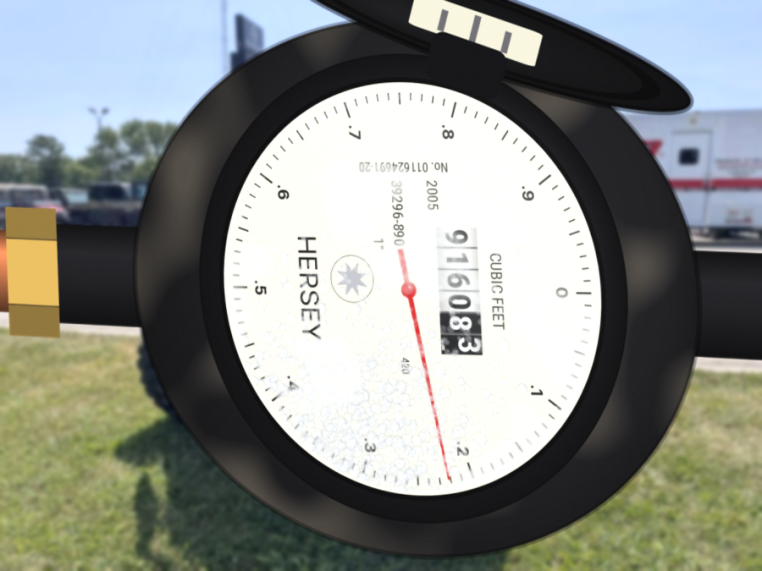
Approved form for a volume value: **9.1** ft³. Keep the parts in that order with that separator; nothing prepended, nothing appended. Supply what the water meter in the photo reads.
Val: **916083.22** ft³
